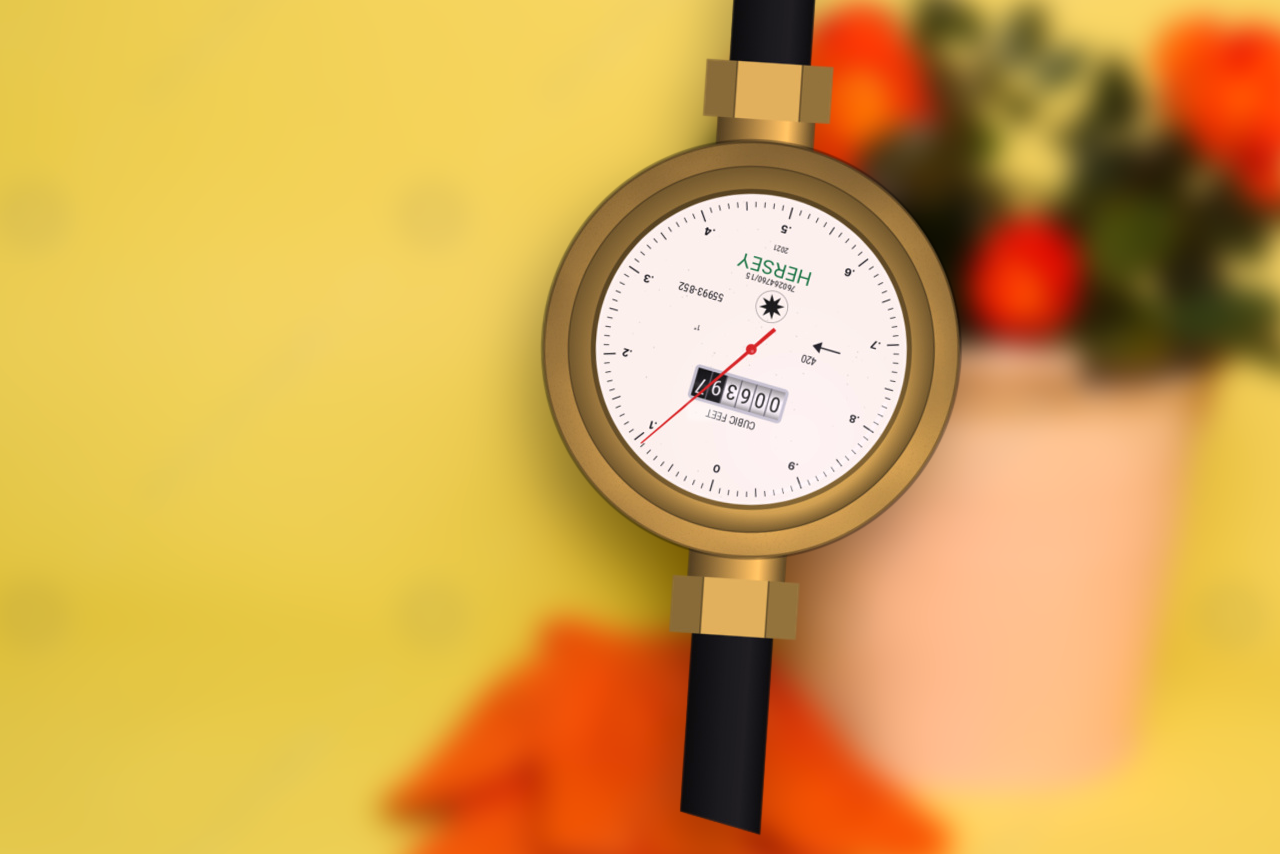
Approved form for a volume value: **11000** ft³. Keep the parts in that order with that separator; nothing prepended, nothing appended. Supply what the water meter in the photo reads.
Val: **6397.09** ft³
